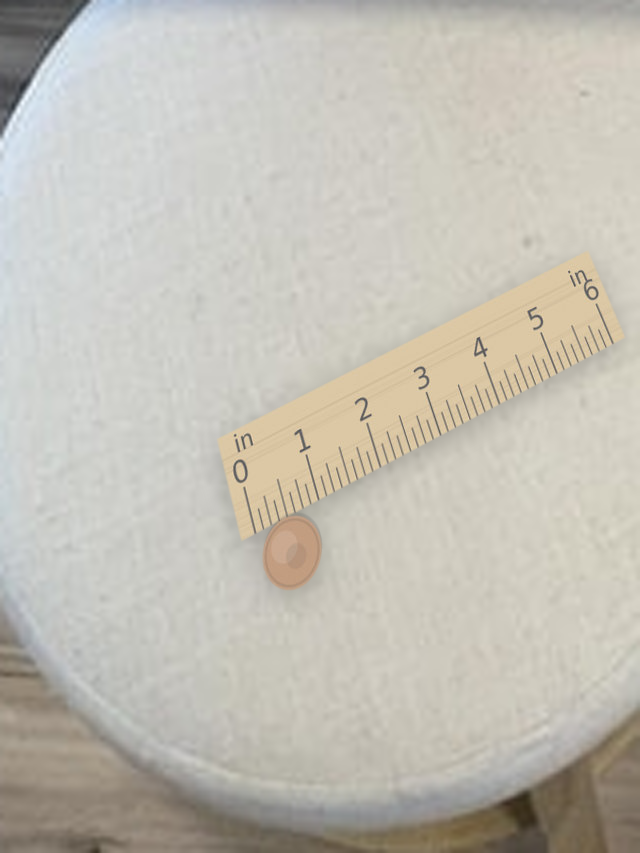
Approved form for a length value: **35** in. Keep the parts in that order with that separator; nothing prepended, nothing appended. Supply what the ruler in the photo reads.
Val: **0.875** in
